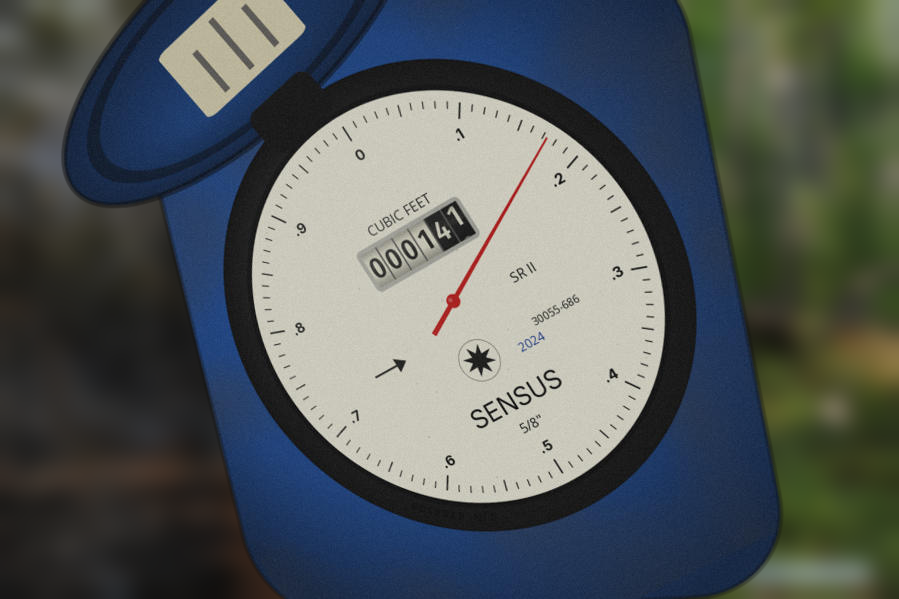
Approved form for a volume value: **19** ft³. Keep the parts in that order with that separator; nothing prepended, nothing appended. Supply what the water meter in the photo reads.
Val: **141.17** ft³
